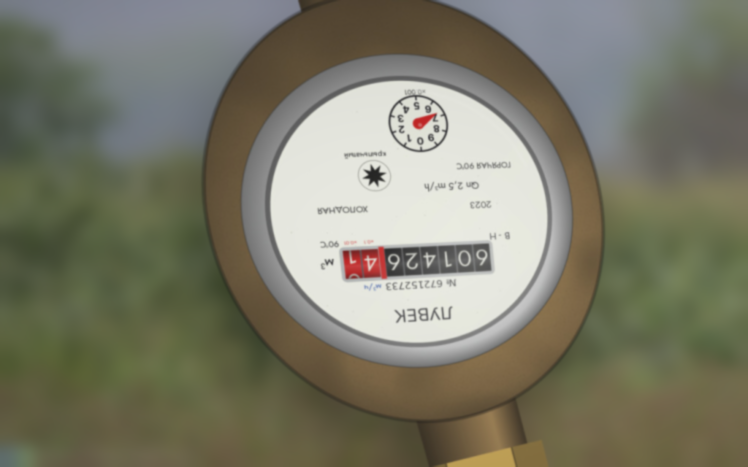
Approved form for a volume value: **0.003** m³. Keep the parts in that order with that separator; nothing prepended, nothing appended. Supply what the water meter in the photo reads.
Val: **601426.406** m³
